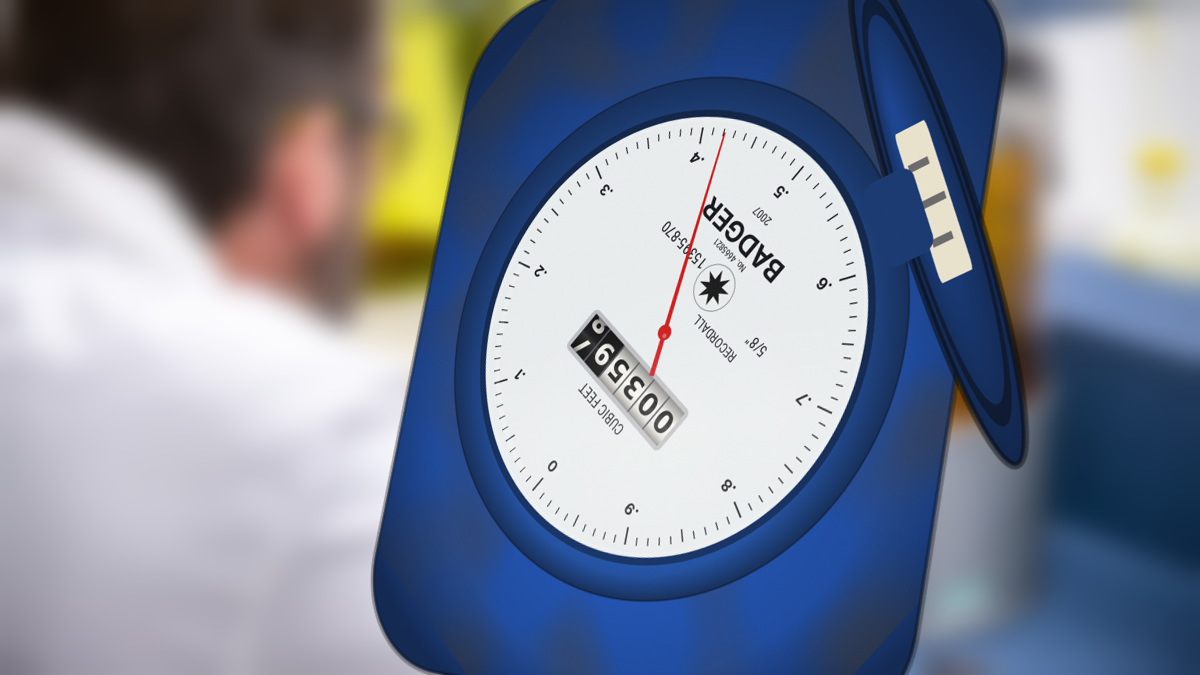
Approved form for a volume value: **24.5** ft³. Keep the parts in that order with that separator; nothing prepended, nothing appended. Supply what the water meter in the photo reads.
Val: **3597.42** ft³
